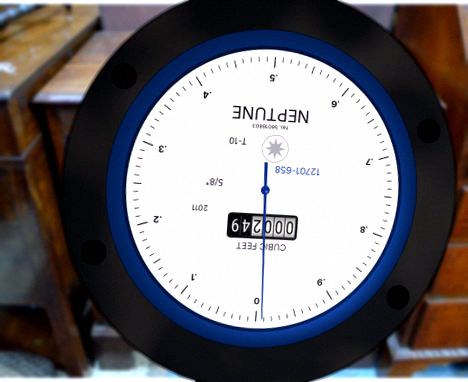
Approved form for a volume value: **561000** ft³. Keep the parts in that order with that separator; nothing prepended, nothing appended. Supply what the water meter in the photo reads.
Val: **248.99** ft³
